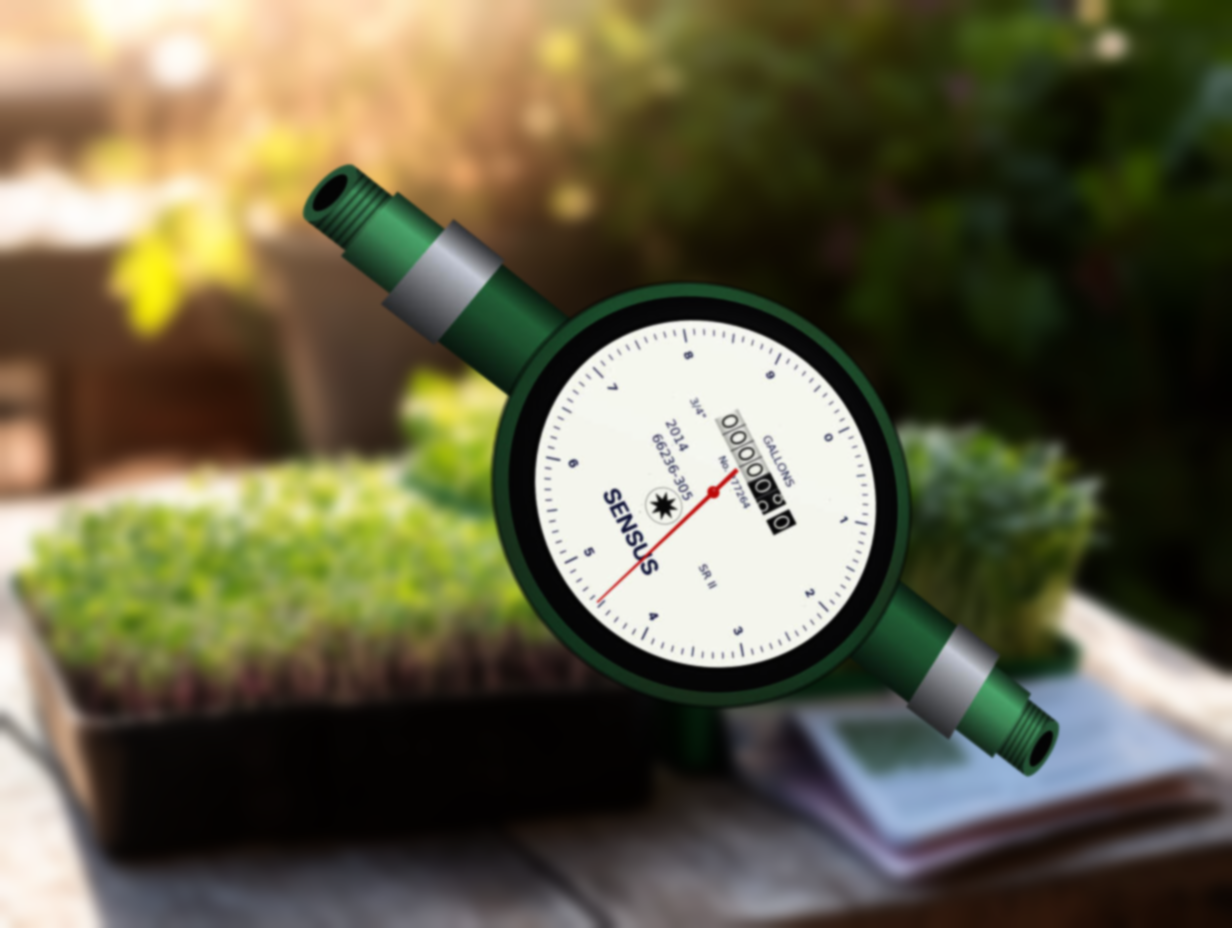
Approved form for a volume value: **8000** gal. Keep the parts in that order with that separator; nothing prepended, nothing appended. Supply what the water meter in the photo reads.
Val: **84.5** gal
